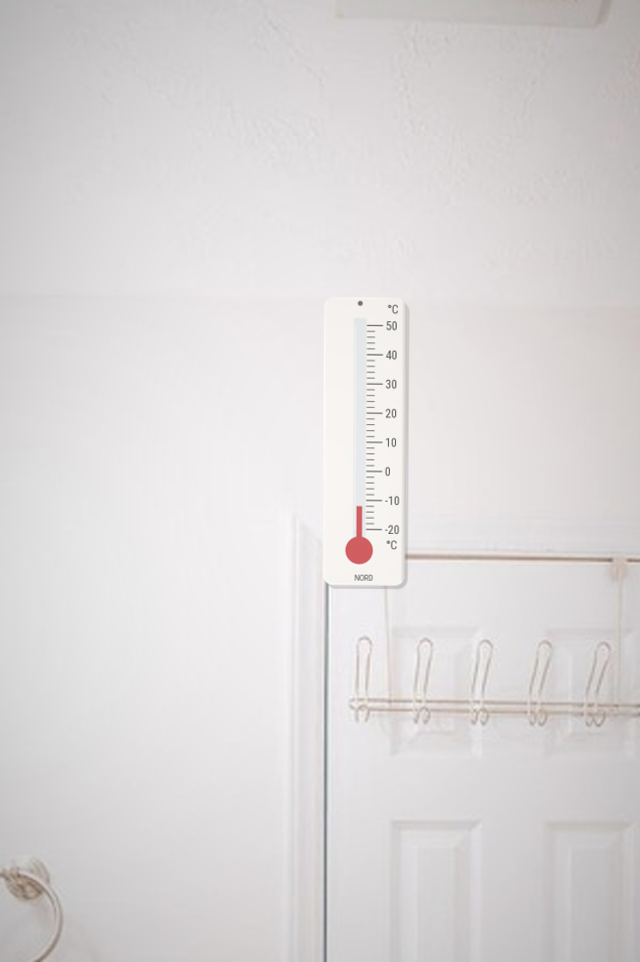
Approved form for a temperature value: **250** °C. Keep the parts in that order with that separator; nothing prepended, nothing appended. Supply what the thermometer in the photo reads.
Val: **-12** °C
